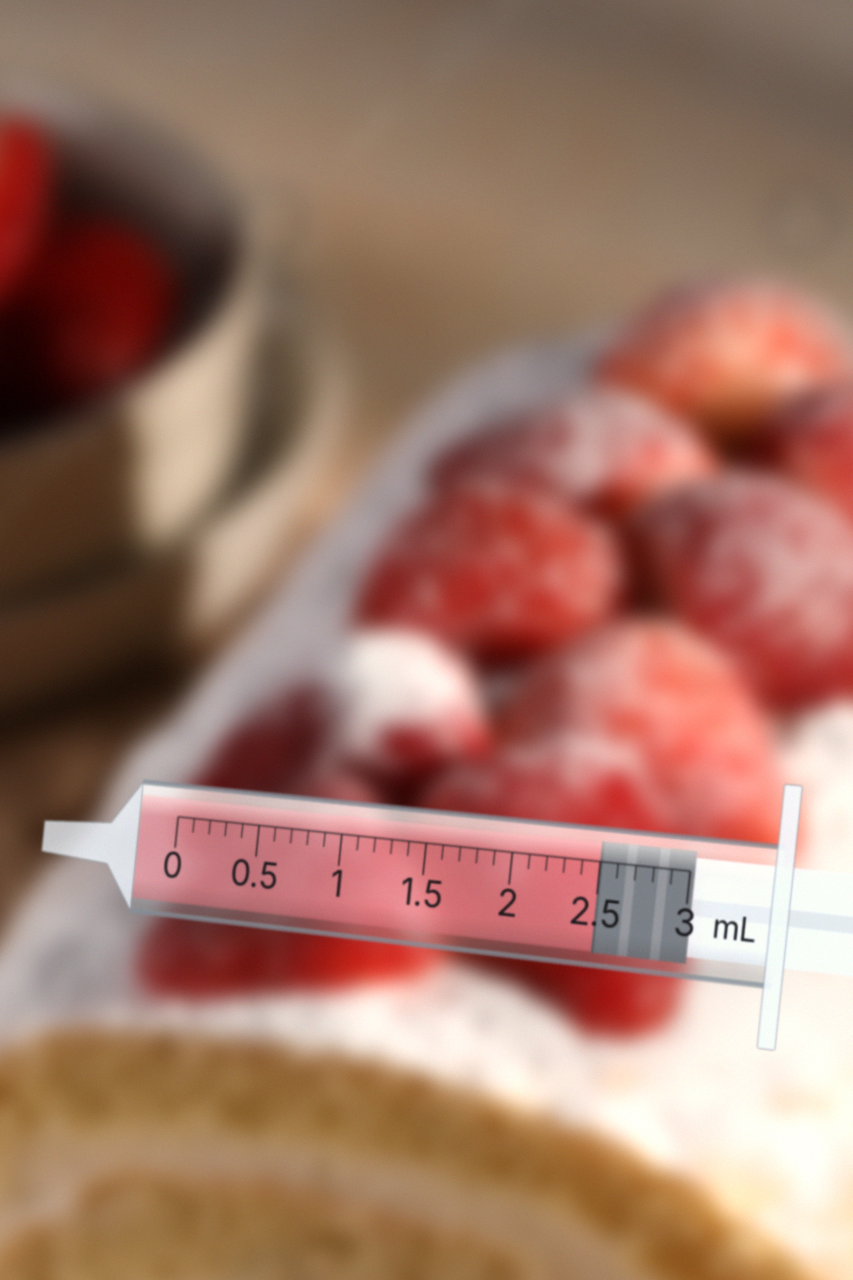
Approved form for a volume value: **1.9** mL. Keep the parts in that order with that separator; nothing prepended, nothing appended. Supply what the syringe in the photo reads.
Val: **2.5** mL
